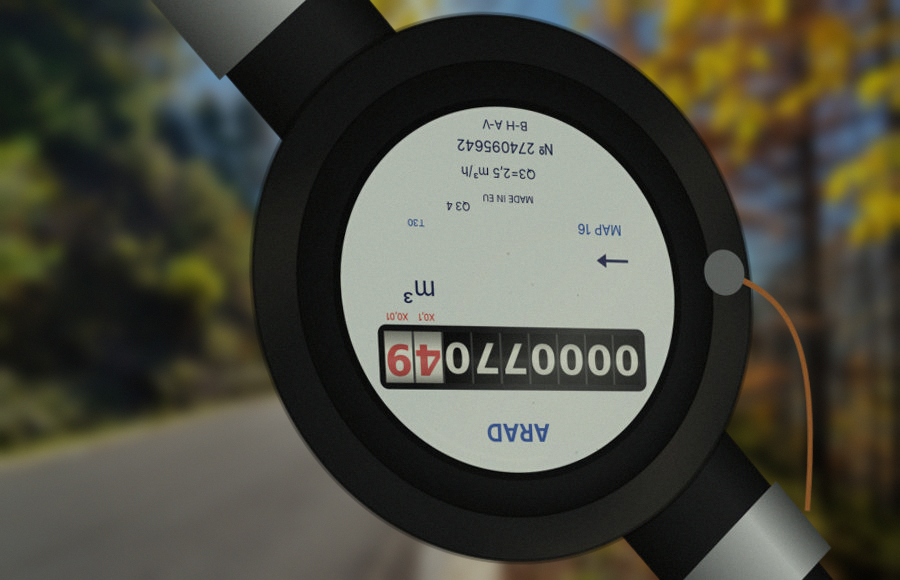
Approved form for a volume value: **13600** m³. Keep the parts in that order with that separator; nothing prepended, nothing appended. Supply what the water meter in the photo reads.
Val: **770.49** m³
